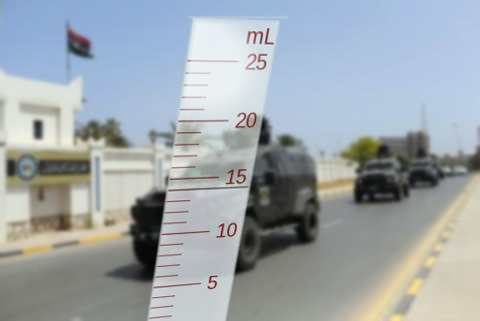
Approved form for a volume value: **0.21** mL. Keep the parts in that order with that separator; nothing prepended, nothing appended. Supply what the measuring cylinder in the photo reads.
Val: **14** mL
